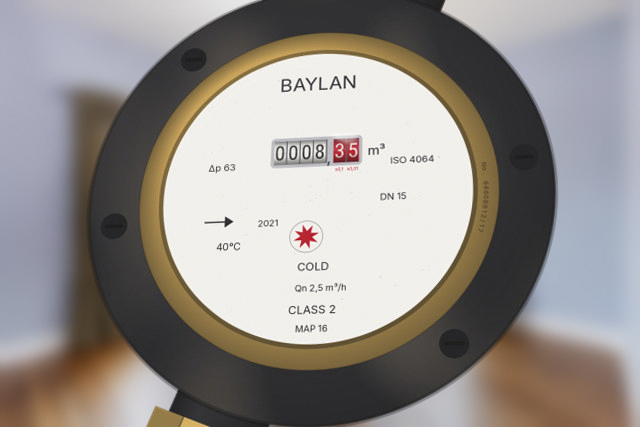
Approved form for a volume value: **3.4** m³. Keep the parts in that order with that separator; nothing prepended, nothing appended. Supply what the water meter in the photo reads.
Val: **8.35** m³
